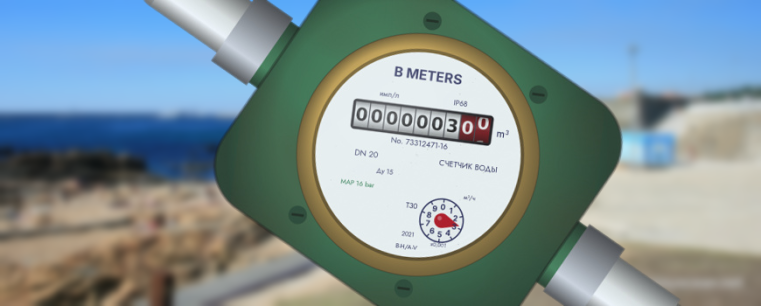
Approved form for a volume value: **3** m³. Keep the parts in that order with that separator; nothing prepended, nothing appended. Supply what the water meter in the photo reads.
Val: **3.002** m³
